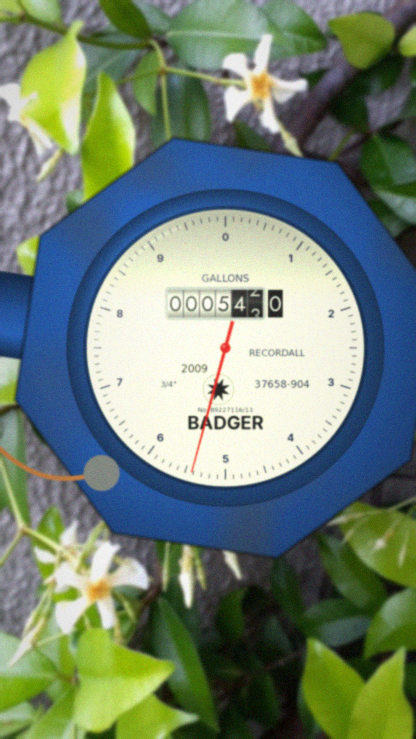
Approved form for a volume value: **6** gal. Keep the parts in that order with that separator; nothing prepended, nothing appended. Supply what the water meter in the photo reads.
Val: **5425.4** gal
